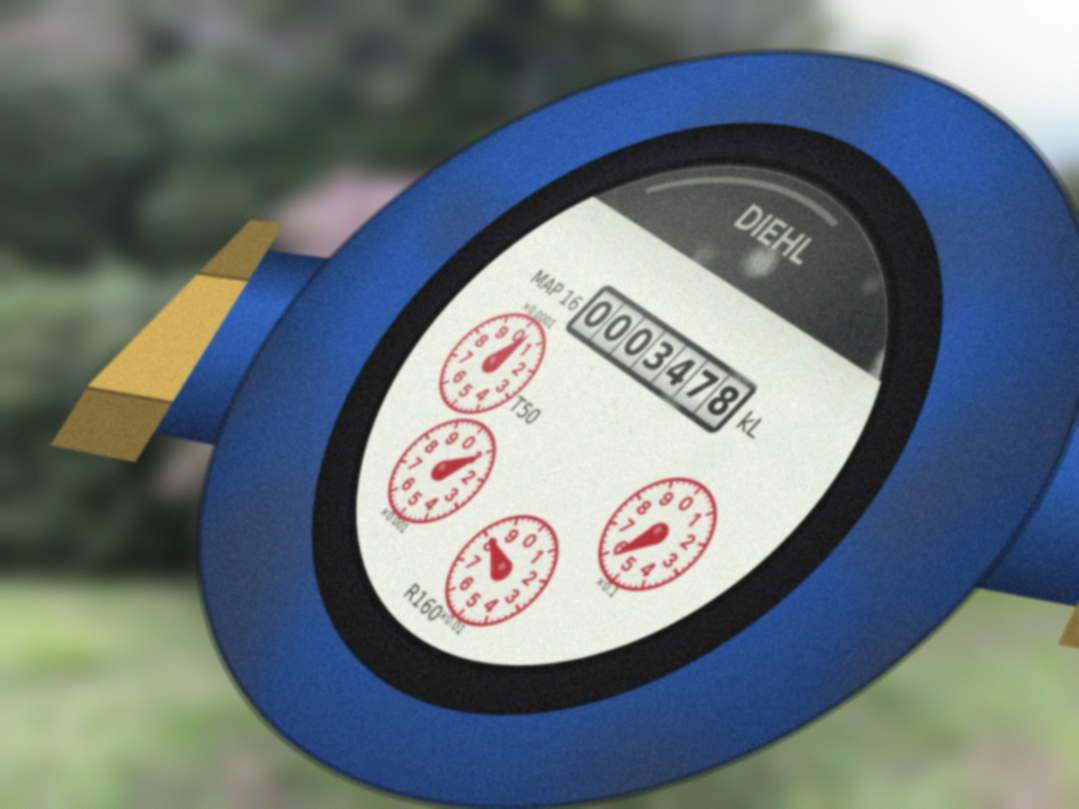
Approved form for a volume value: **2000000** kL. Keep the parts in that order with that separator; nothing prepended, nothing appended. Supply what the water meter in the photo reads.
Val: **3478.5810** kL
